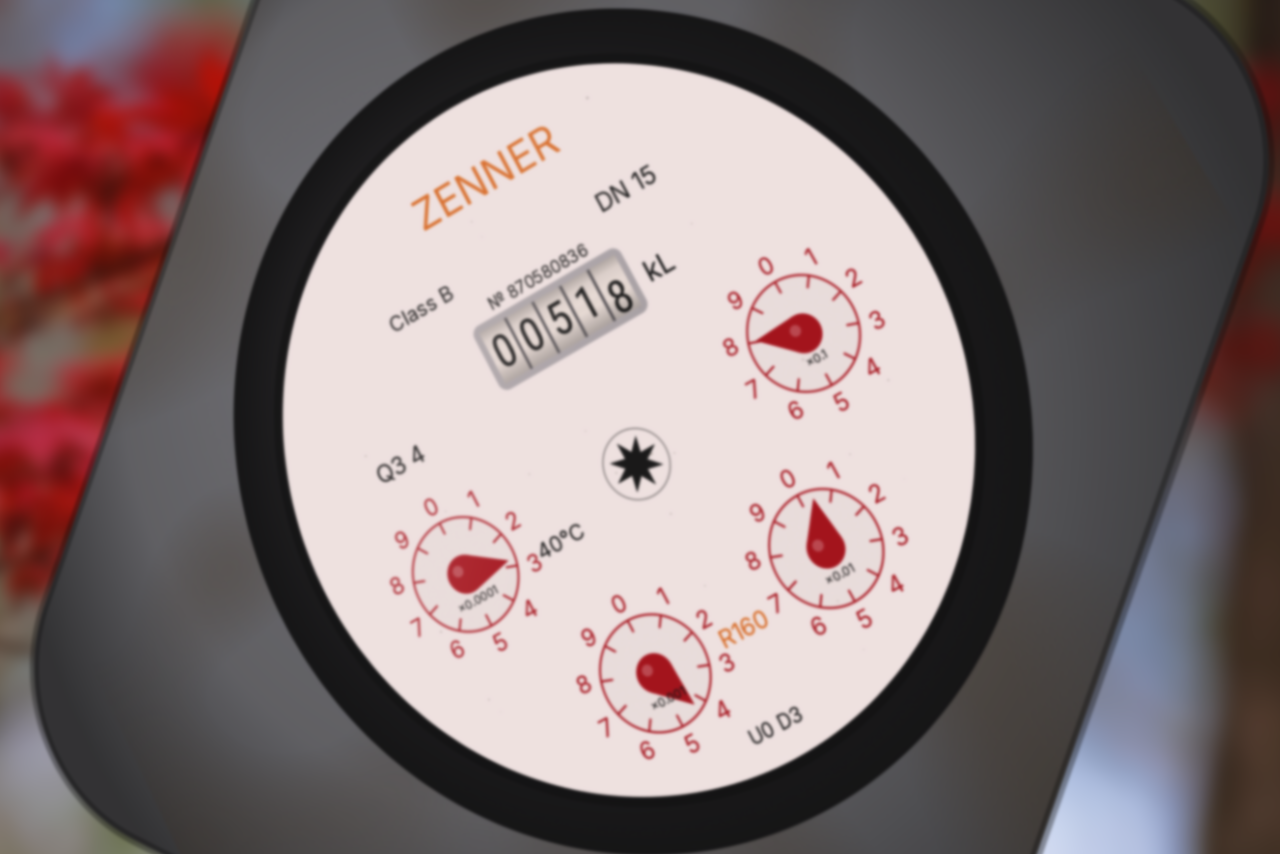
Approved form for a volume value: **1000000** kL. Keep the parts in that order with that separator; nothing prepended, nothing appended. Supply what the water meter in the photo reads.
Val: **517.8042** kL
